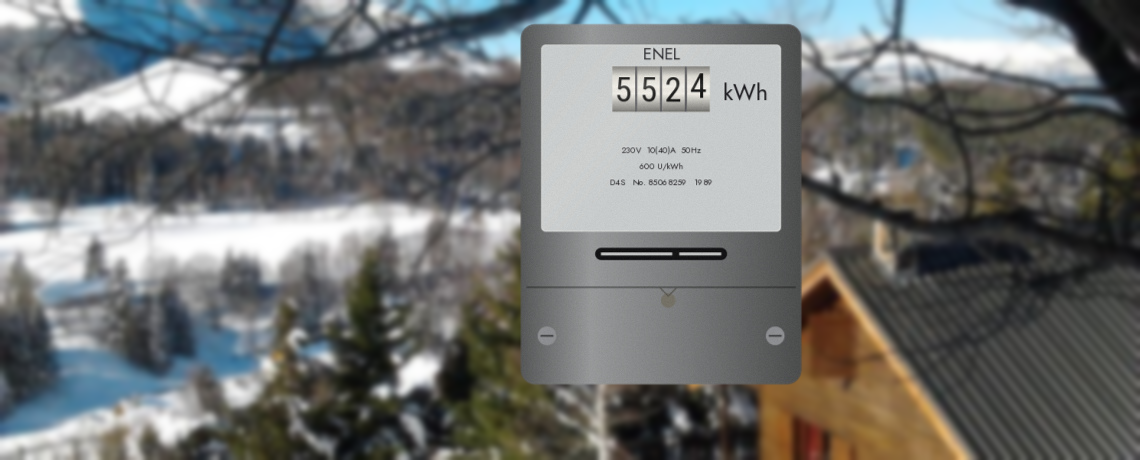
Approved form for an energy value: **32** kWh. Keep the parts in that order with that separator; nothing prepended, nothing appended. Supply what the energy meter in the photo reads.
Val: **5524** kWh
